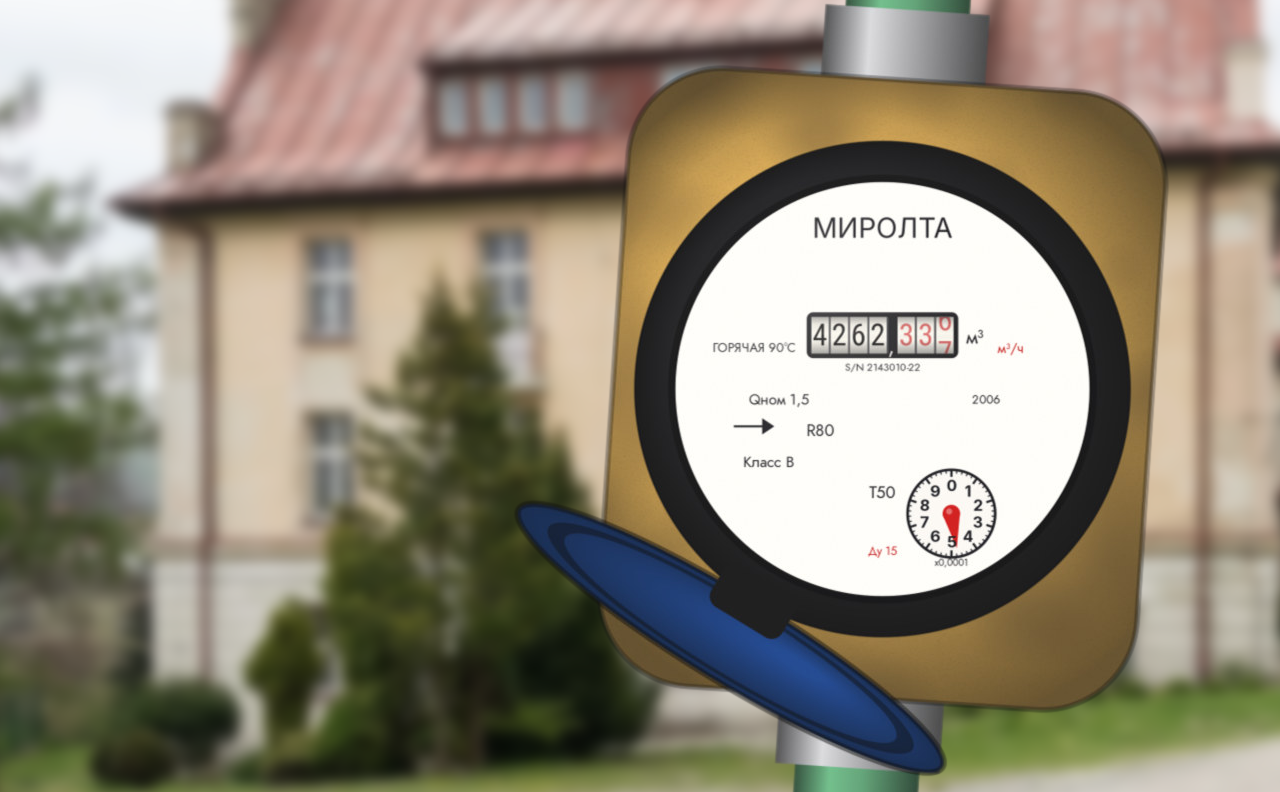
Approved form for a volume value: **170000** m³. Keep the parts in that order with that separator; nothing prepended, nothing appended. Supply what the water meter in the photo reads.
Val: **4262.3364** m³
